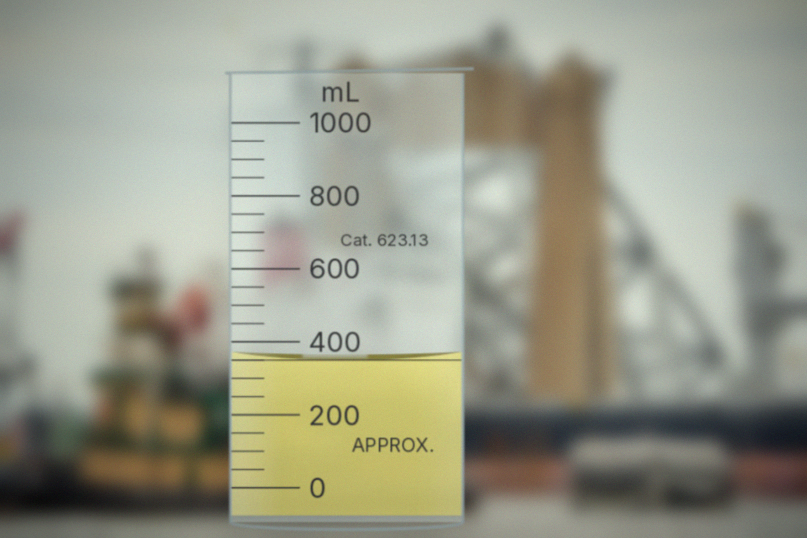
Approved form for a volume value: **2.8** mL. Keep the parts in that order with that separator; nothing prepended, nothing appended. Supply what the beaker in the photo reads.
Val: **350** mL
